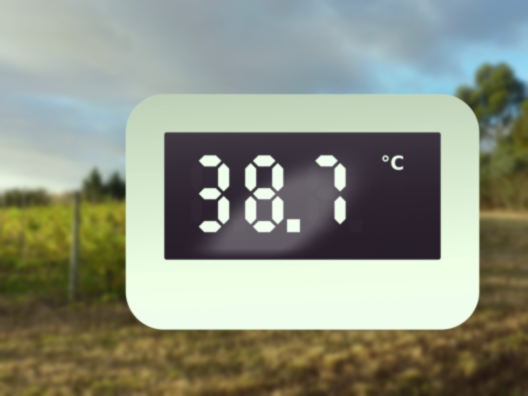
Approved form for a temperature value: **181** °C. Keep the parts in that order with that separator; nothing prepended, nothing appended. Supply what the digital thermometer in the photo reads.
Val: **38.7** °C
